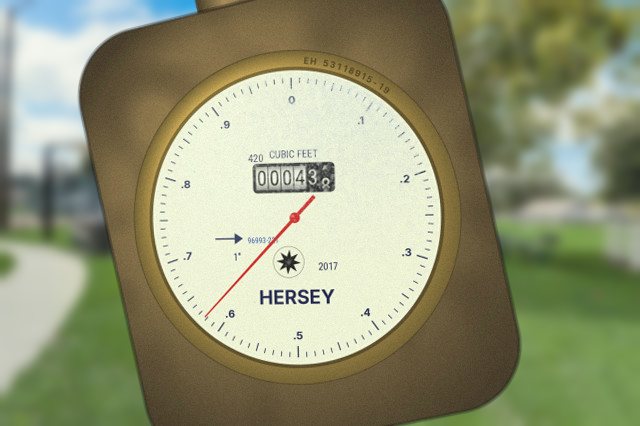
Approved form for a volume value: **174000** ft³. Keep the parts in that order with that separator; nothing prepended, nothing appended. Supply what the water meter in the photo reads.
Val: **437.62** ft³
